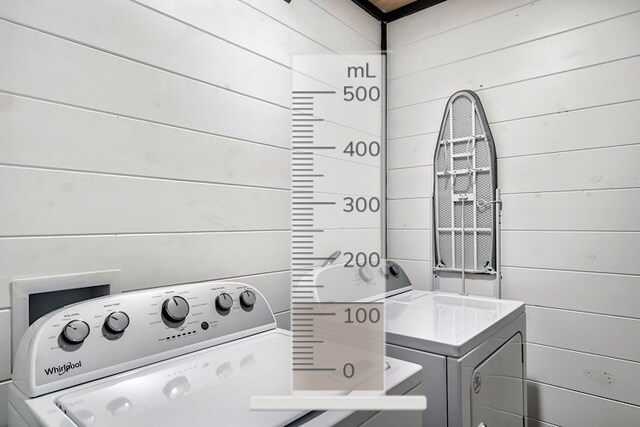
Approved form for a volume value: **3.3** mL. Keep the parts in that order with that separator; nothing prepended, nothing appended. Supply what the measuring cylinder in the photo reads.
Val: **120** mL
